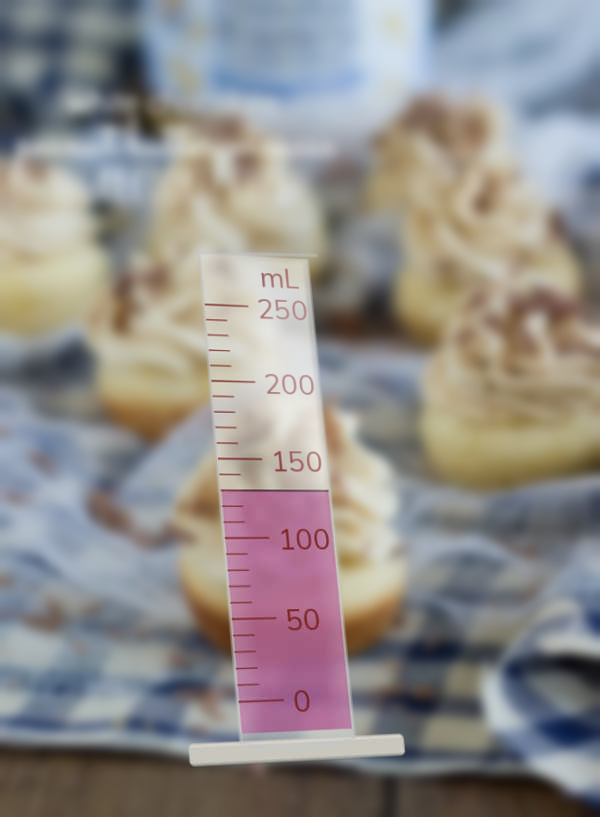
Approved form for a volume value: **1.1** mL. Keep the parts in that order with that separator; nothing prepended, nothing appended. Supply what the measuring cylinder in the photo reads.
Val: **130** mL
